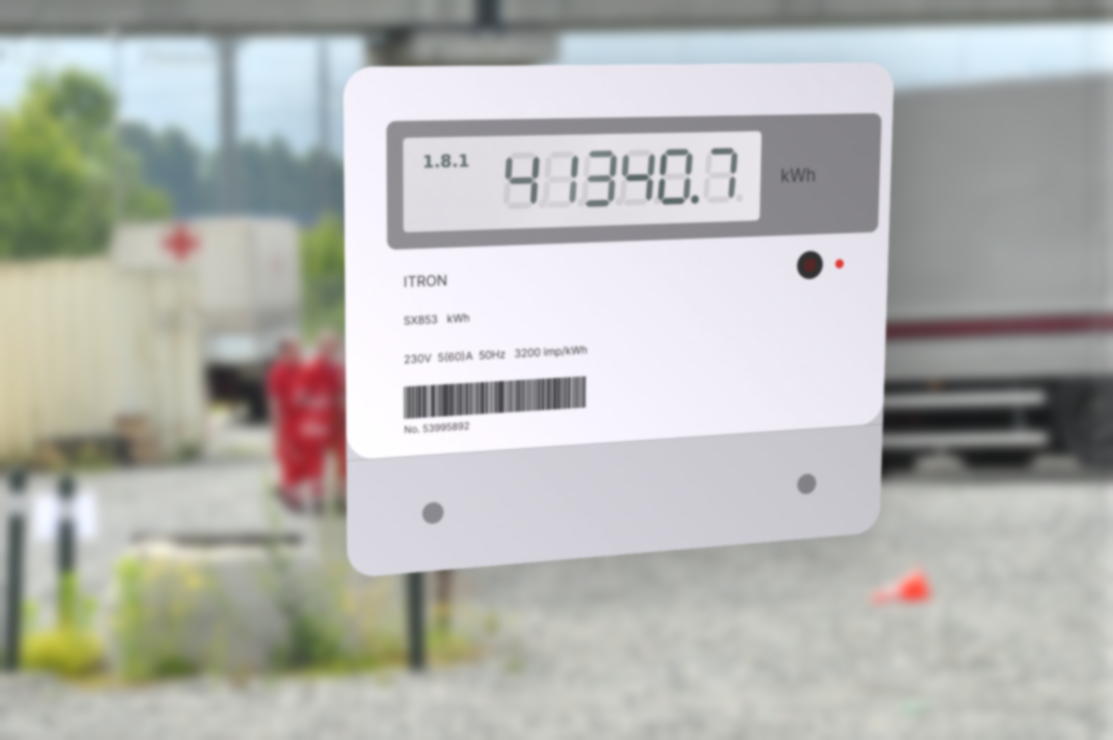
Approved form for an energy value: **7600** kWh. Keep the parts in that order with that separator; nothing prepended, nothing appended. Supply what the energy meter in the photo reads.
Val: **41340.7** kWh
